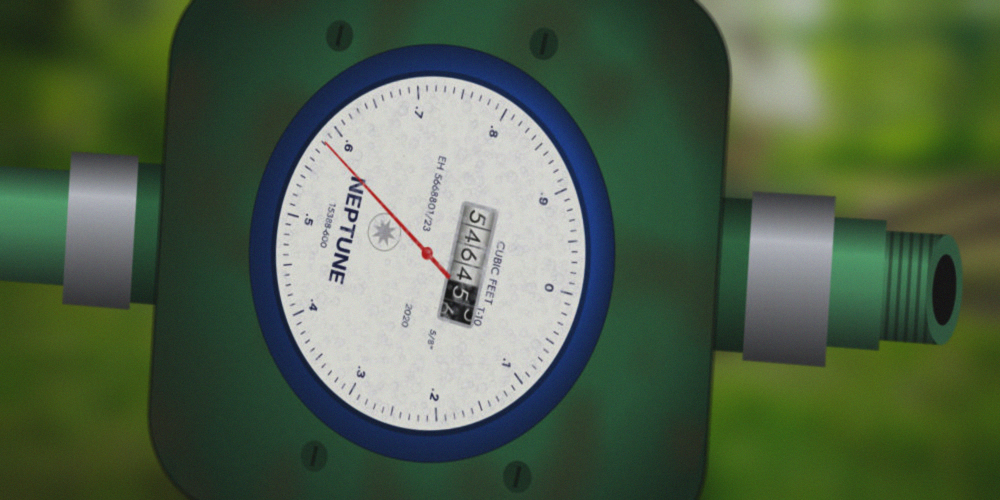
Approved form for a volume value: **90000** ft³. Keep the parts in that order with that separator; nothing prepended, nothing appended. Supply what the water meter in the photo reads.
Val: **546455.58** ft³
